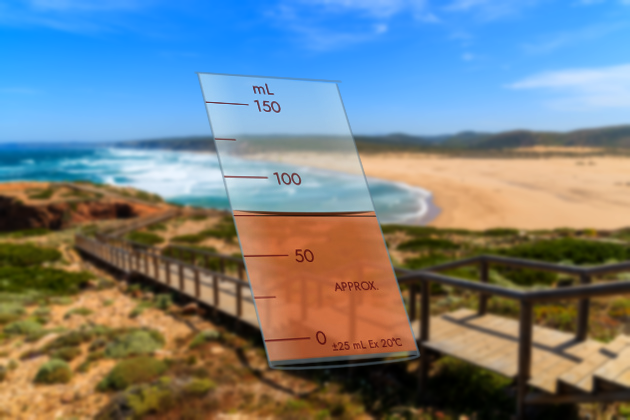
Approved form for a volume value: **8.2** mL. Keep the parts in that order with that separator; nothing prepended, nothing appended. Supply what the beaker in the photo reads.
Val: **75** mL
